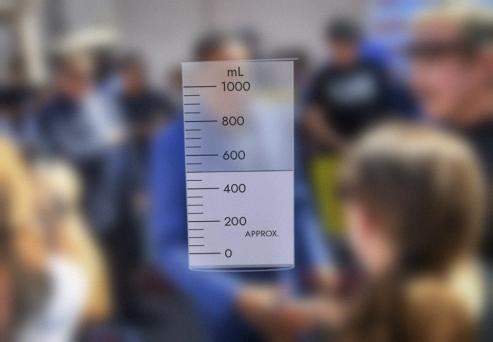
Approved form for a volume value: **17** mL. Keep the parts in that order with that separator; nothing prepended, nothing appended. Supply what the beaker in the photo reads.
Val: **500** mL
